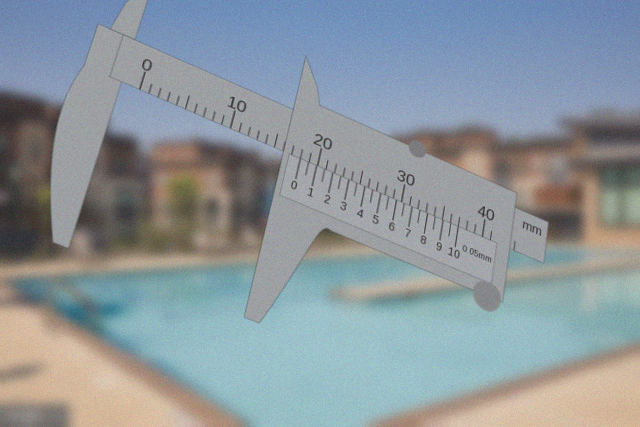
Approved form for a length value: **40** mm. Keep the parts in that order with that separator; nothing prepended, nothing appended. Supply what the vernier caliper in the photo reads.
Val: **18.0** mm
